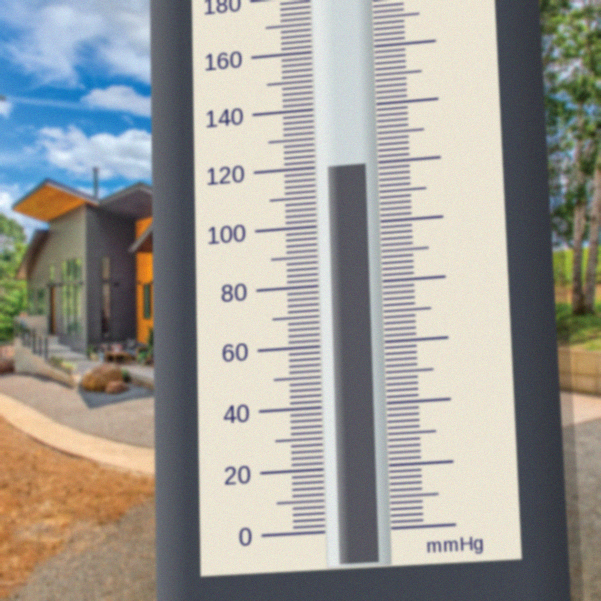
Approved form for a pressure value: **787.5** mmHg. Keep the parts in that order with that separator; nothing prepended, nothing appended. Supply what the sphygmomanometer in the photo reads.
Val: **120** mmHg
